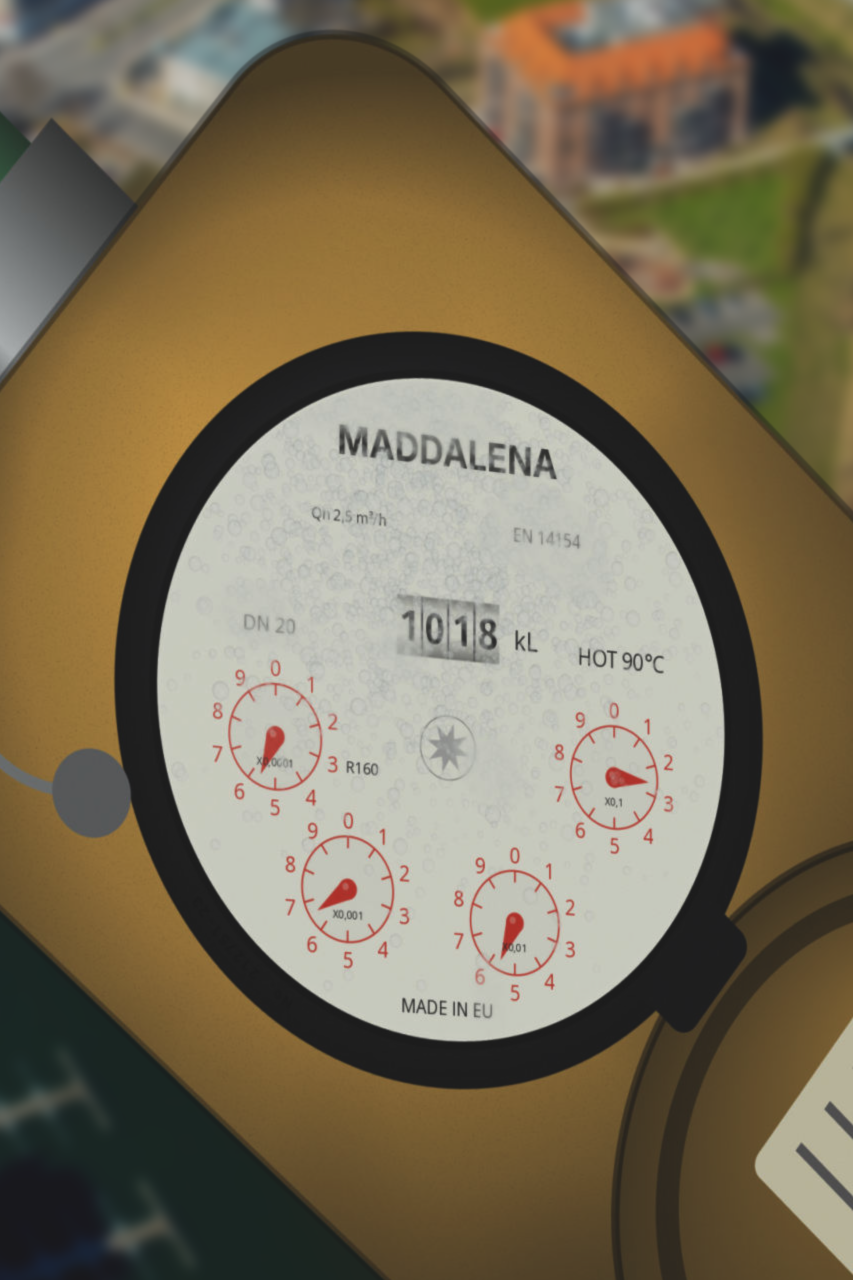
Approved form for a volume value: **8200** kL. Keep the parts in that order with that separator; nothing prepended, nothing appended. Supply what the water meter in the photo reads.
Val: **1018.2565** kL
